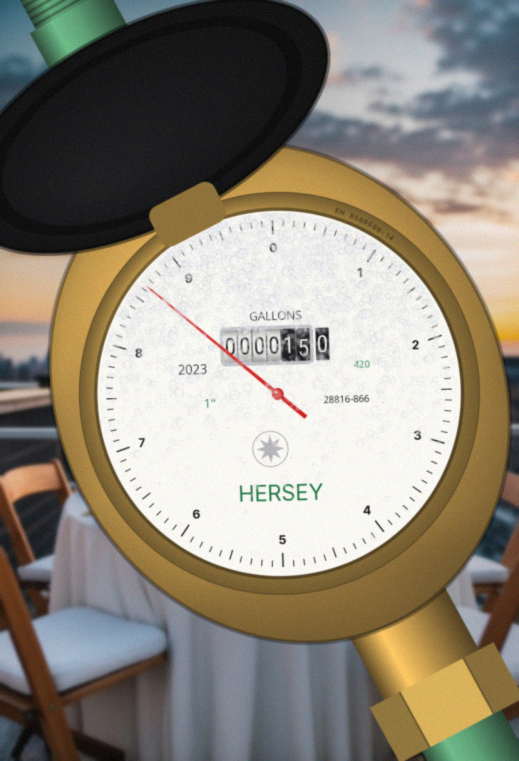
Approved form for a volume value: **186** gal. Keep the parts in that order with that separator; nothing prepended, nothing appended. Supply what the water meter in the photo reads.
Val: **148.6** gal
